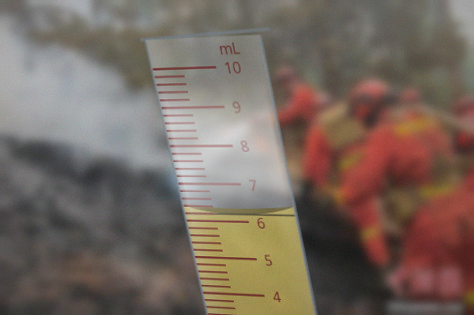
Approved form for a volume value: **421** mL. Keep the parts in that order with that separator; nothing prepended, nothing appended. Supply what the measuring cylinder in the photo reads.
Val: **6.2** mL
